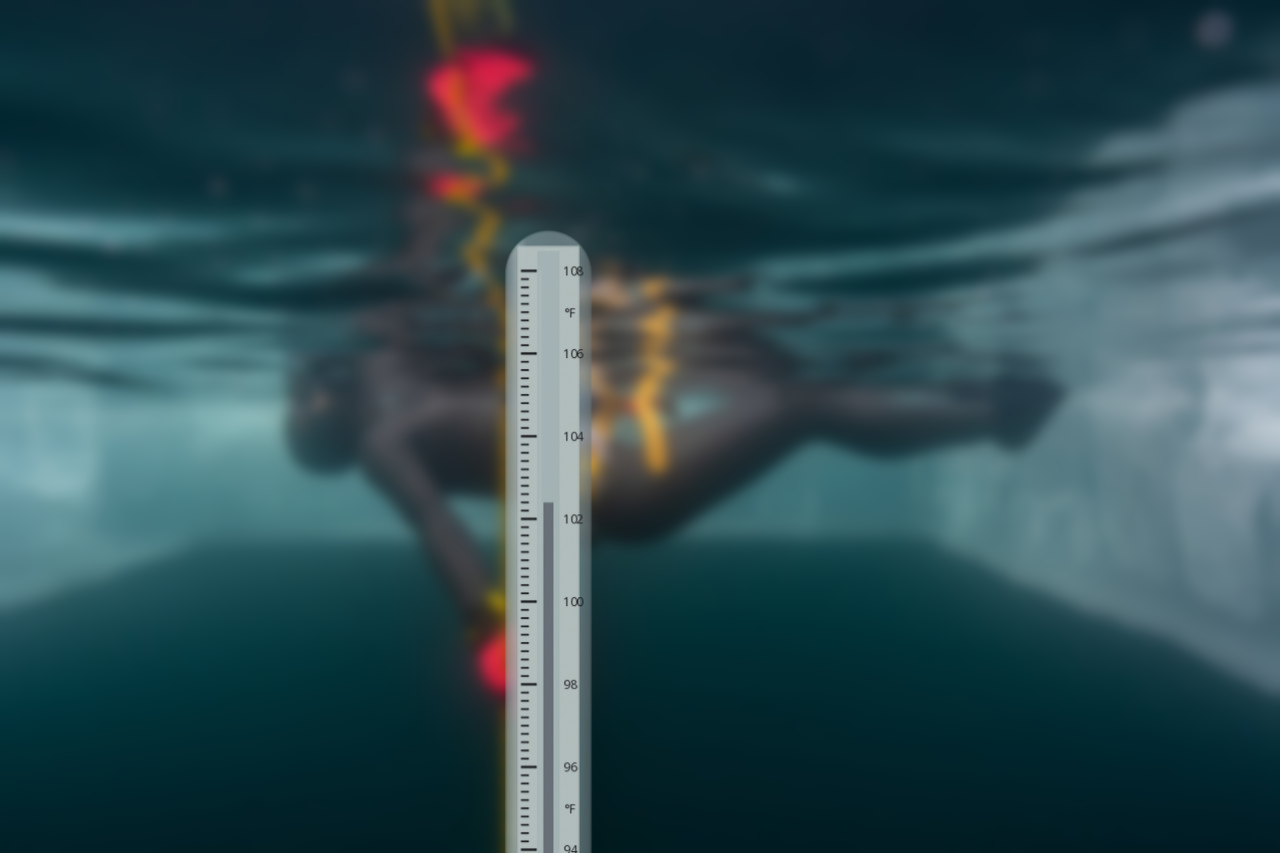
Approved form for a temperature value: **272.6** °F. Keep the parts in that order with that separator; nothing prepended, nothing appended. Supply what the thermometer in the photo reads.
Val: **102.4** °F
